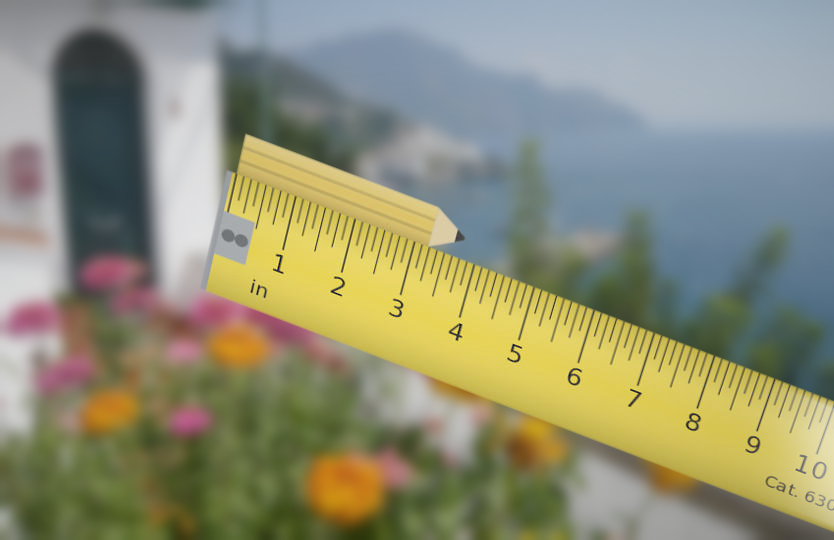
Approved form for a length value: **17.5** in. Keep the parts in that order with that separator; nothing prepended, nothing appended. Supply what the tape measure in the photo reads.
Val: **3.75** in
